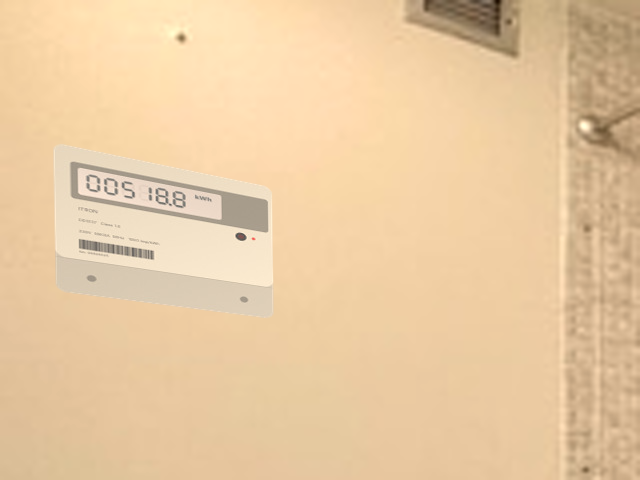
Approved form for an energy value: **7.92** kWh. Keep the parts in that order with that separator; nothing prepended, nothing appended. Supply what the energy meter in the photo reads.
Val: **518.8** kWh
